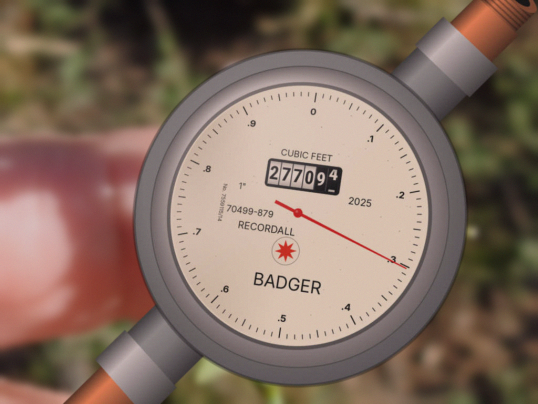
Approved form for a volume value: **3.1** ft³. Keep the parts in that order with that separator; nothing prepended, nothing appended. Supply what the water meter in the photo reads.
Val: **277094.30** ft³
